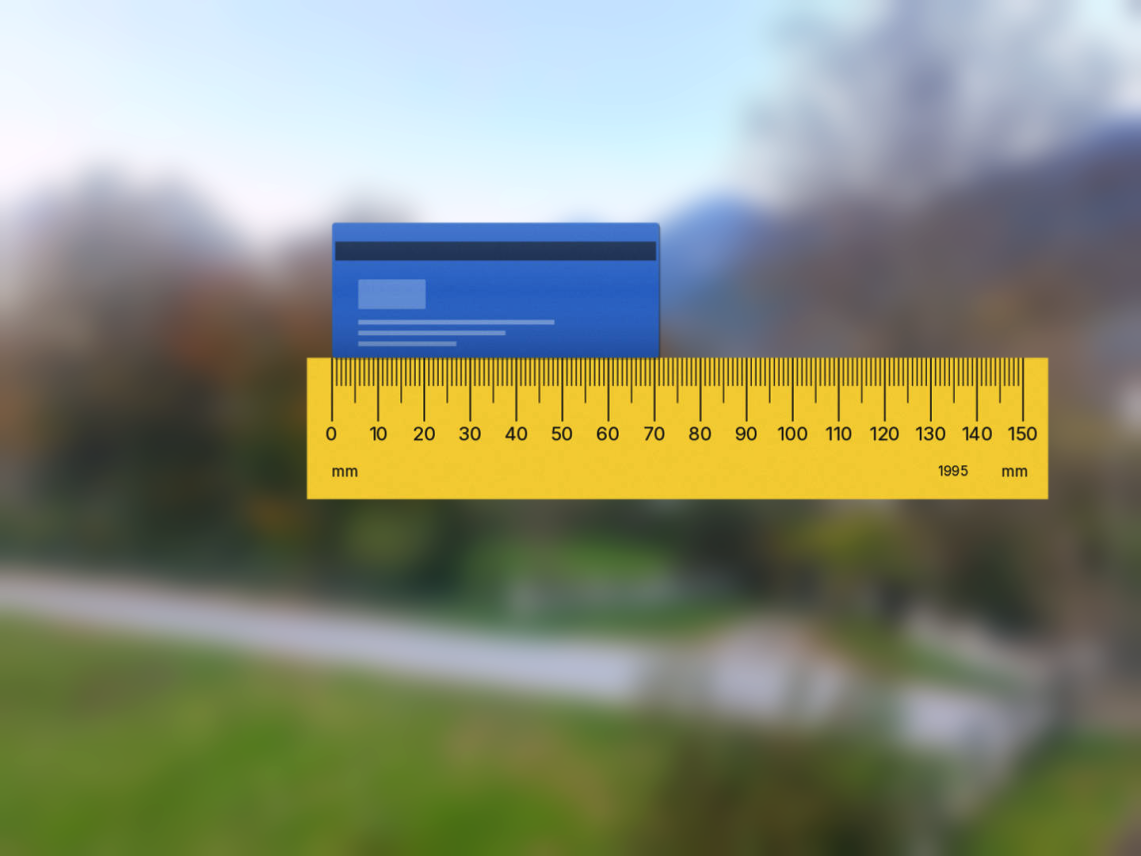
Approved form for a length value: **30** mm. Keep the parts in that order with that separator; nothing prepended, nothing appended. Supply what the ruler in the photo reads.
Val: **71** mm
